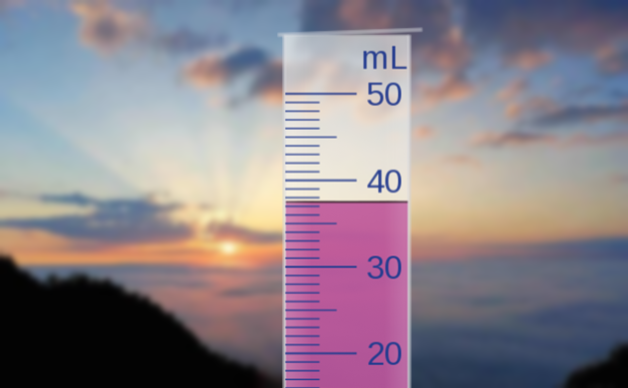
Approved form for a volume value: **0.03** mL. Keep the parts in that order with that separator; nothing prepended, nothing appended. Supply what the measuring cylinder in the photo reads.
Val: **37.5** mL
